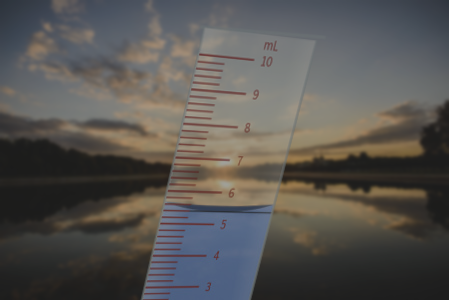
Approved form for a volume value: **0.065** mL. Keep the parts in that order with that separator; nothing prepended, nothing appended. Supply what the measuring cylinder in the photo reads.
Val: **5.4** mL
